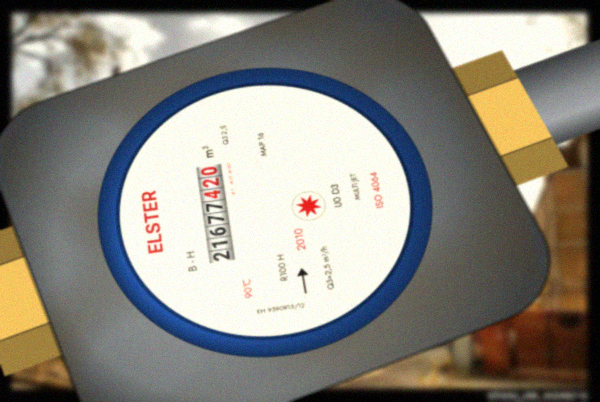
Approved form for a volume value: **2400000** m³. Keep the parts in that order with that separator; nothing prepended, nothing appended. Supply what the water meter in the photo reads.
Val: **21677.420** m³
